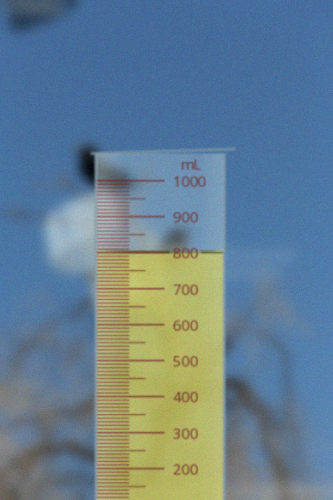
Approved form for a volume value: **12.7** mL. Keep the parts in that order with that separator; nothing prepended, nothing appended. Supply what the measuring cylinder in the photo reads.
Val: **800** mL
